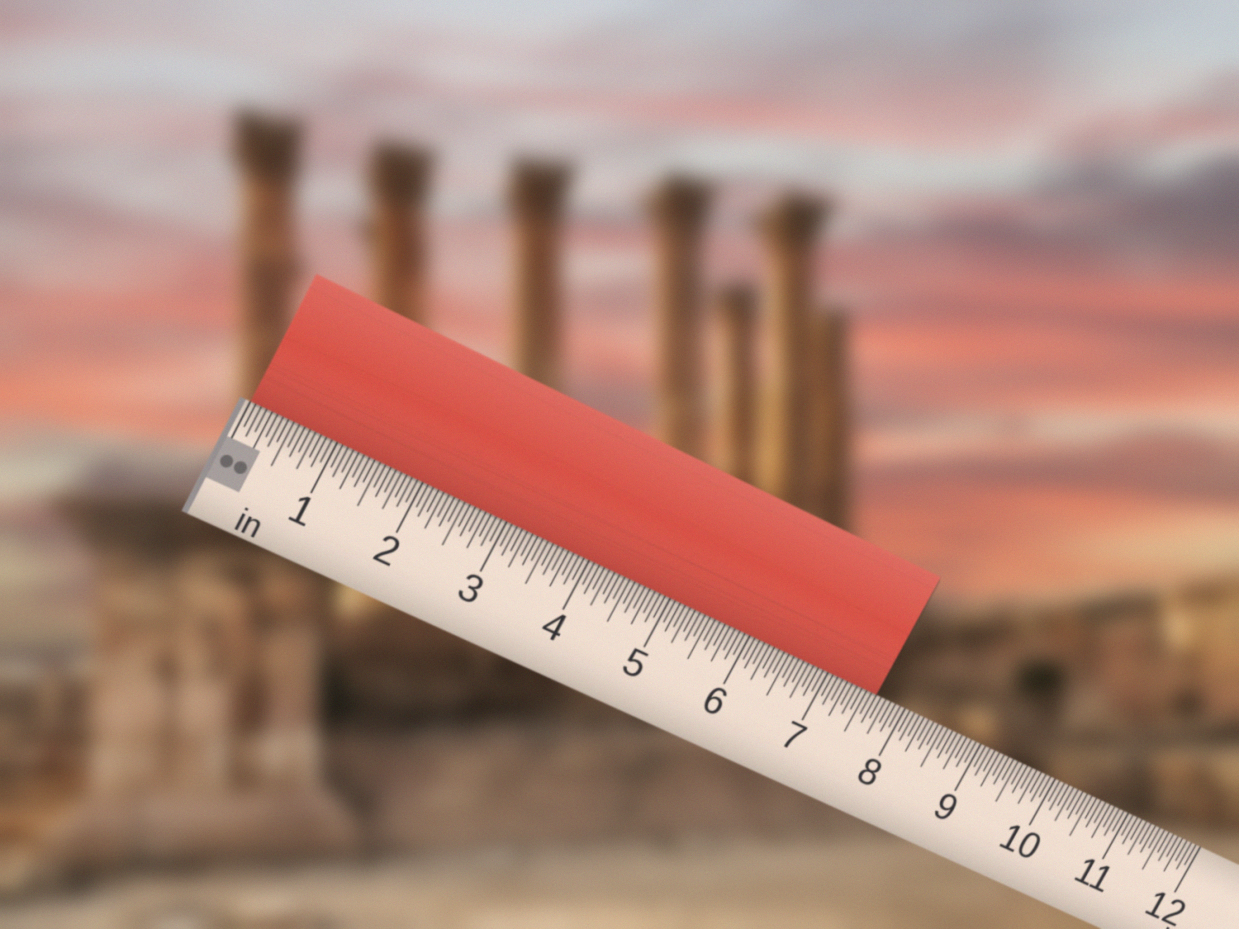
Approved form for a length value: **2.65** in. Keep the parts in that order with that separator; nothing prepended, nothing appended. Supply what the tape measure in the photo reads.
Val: **7.625** in
